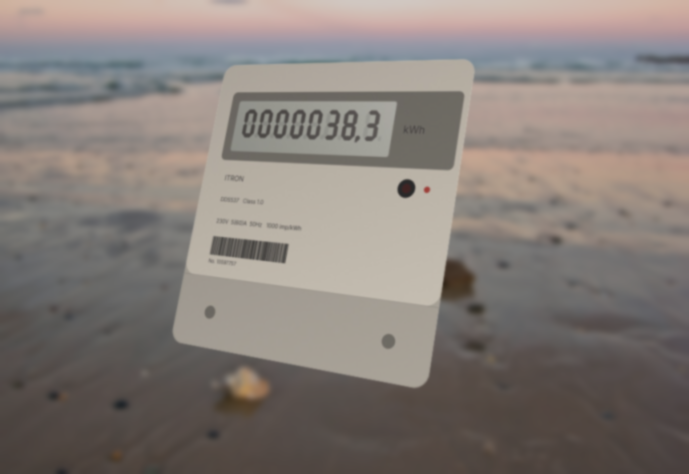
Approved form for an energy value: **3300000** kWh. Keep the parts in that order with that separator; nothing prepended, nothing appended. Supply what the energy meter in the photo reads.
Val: **38.3** kWh
